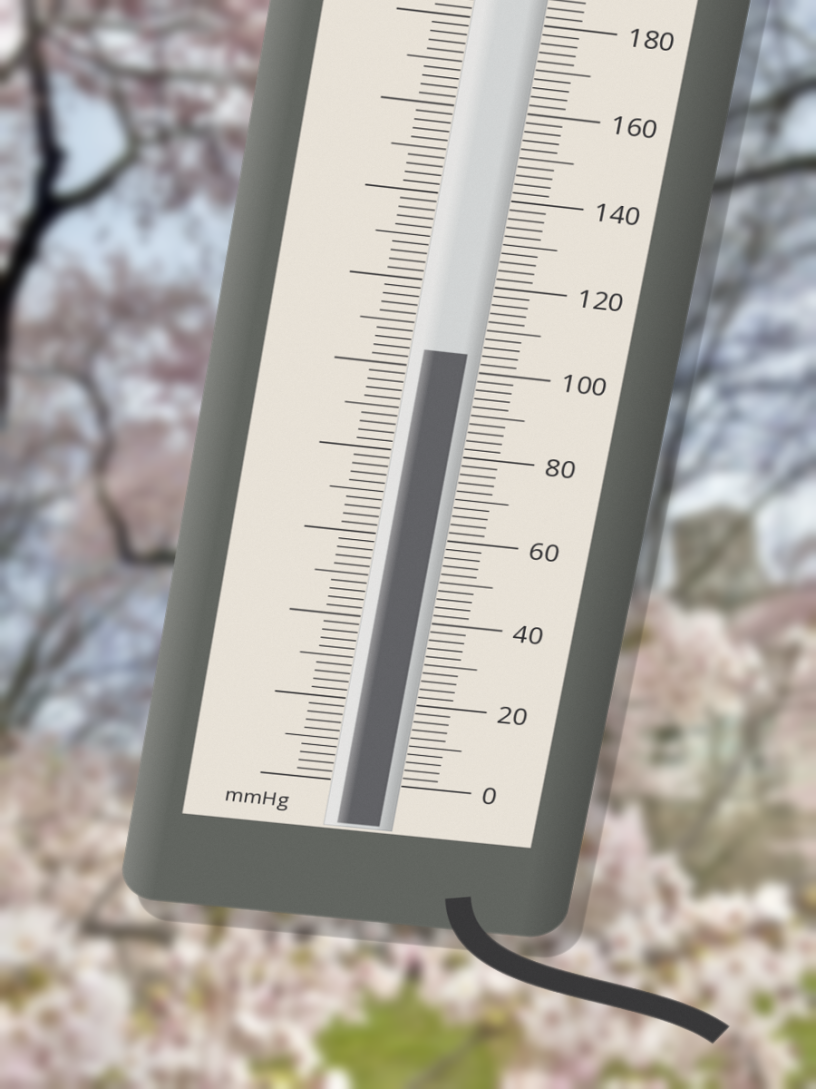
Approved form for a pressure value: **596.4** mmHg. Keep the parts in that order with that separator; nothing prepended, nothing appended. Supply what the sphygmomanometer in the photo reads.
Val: **104** mmHg
